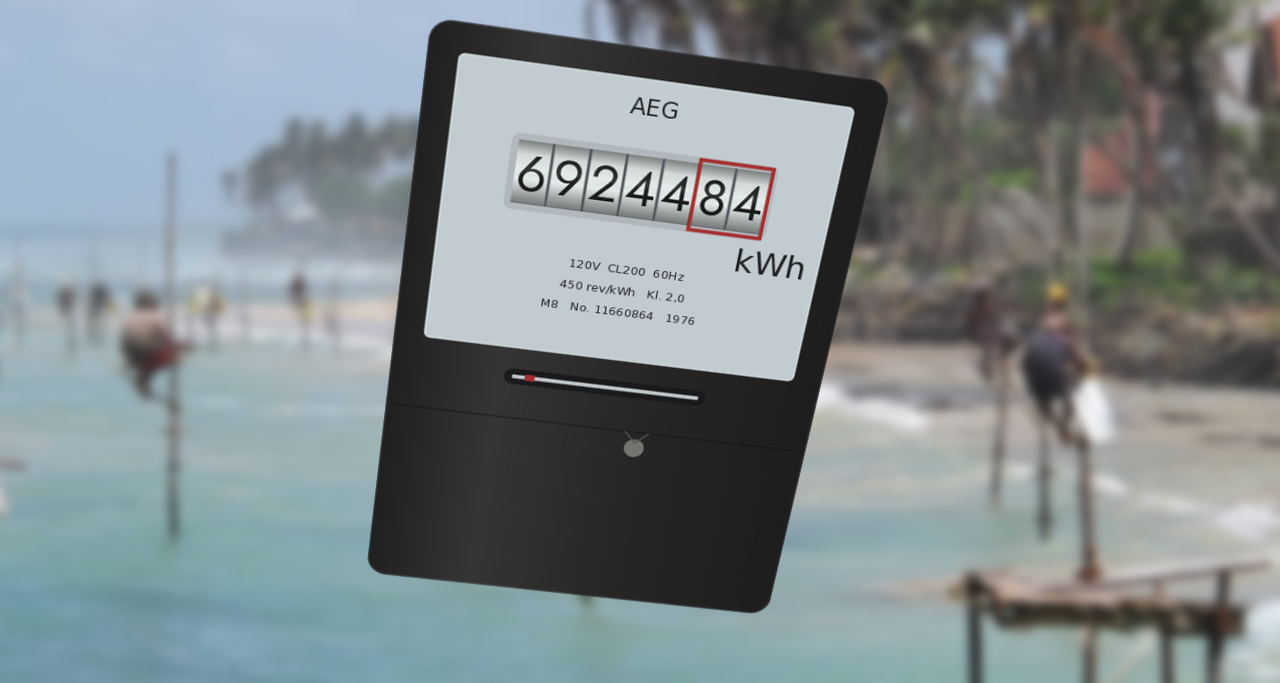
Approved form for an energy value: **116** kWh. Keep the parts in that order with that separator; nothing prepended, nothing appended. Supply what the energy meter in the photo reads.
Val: **69244.84** kWh
